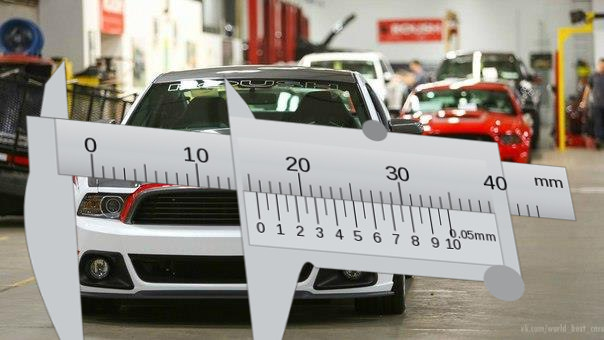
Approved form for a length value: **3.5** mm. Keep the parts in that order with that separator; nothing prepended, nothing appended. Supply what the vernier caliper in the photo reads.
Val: **15.6** mm
